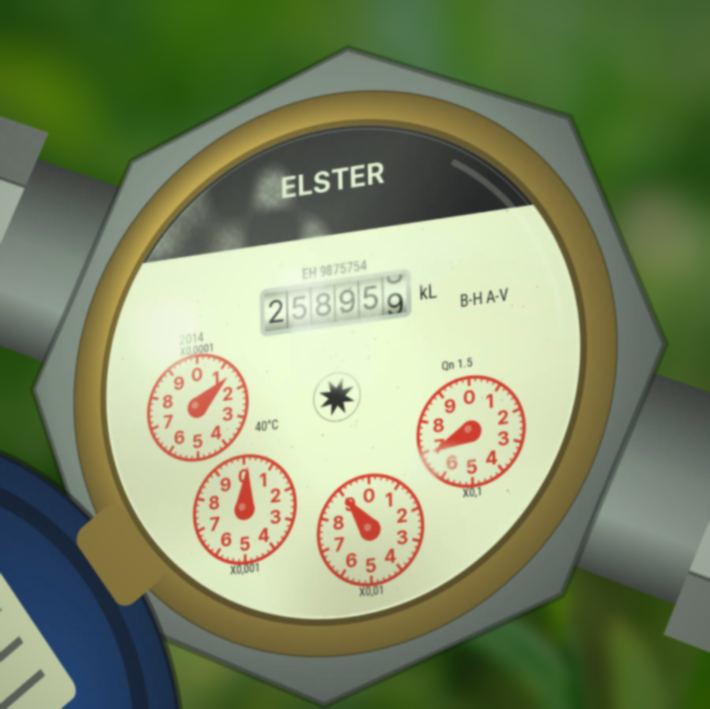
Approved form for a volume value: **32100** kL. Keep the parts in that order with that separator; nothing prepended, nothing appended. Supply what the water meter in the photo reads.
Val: **258958.6901** kL
